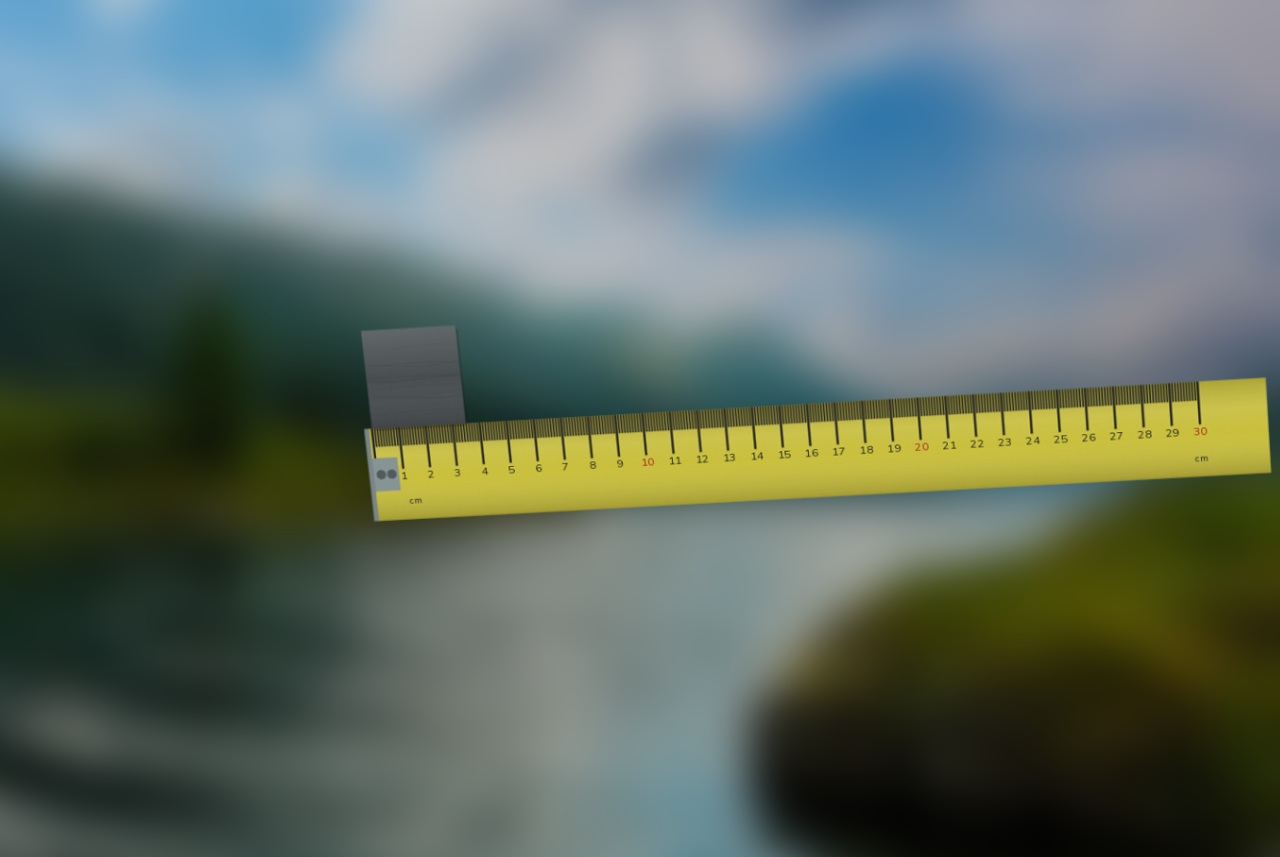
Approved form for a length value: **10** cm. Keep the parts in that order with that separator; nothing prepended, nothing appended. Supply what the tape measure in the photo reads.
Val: **3.5** cm
